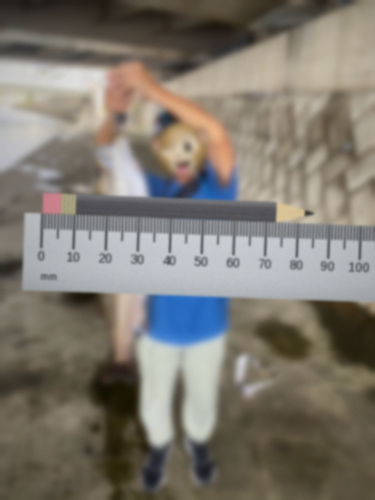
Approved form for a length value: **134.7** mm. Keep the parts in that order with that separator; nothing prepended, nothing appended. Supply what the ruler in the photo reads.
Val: **85** mm
